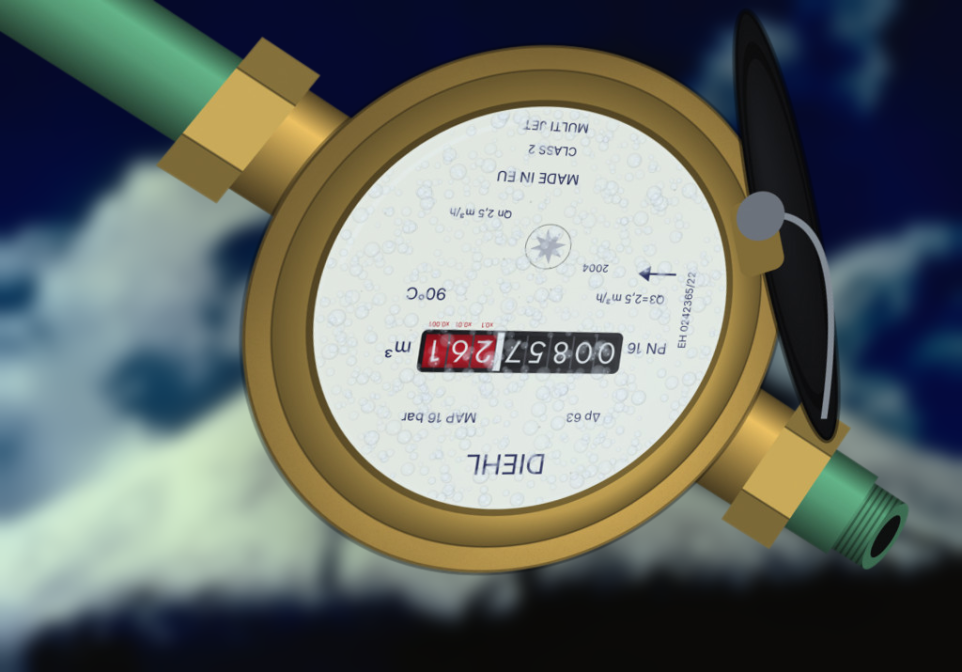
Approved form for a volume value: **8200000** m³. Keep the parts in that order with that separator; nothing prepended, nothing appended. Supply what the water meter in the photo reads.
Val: **857.261** m³
